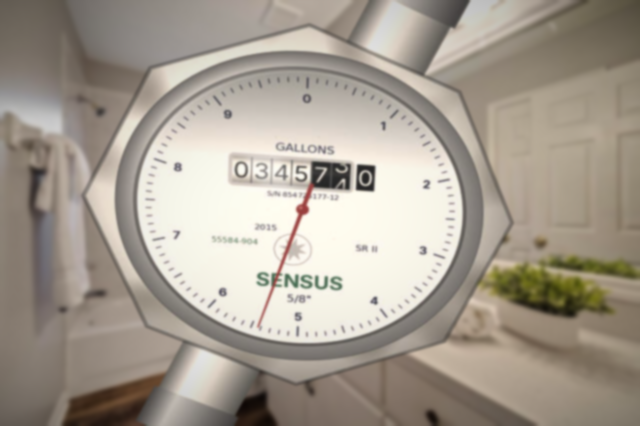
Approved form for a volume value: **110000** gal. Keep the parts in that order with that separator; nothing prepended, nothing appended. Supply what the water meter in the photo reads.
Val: **345735.4** gal
